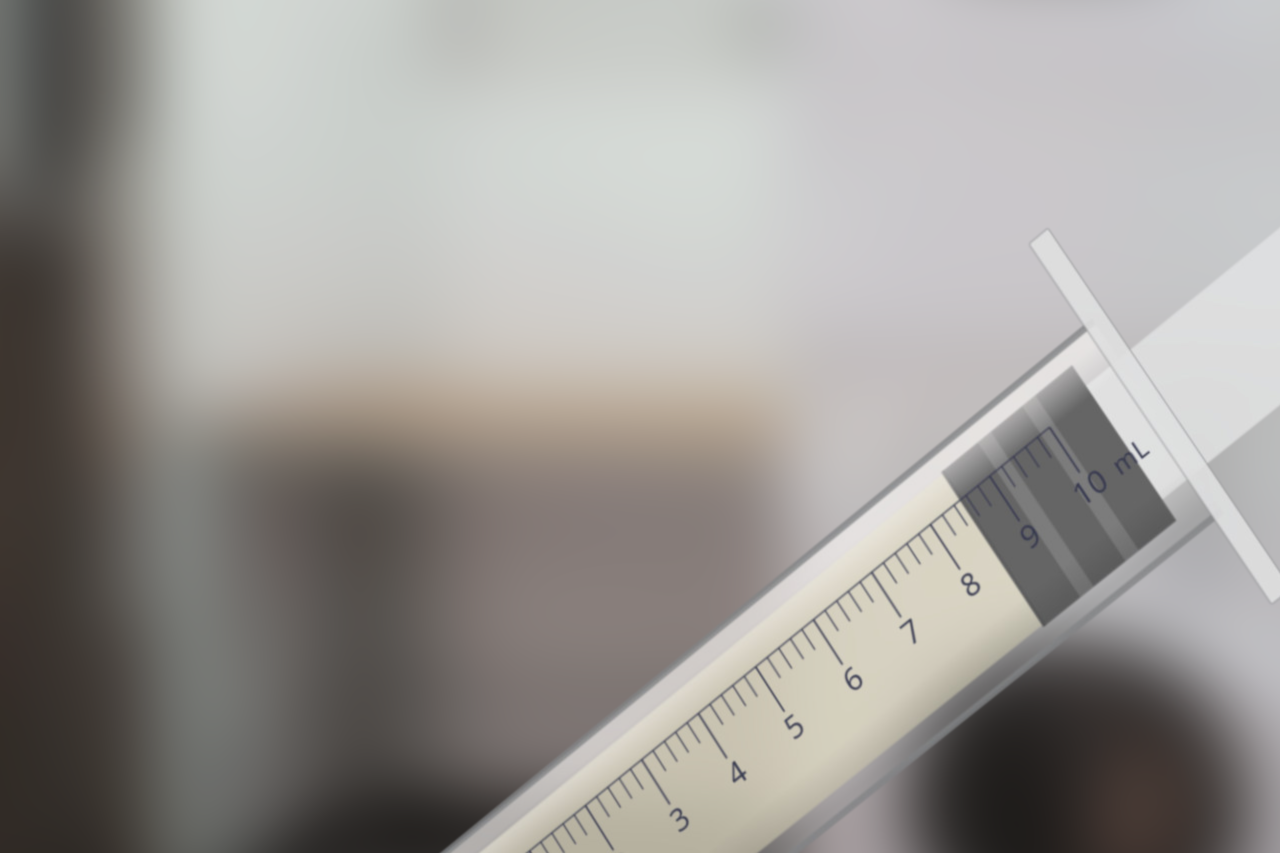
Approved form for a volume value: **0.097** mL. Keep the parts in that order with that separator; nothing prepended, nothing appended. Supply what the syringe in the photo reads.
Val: **8.5** mL
